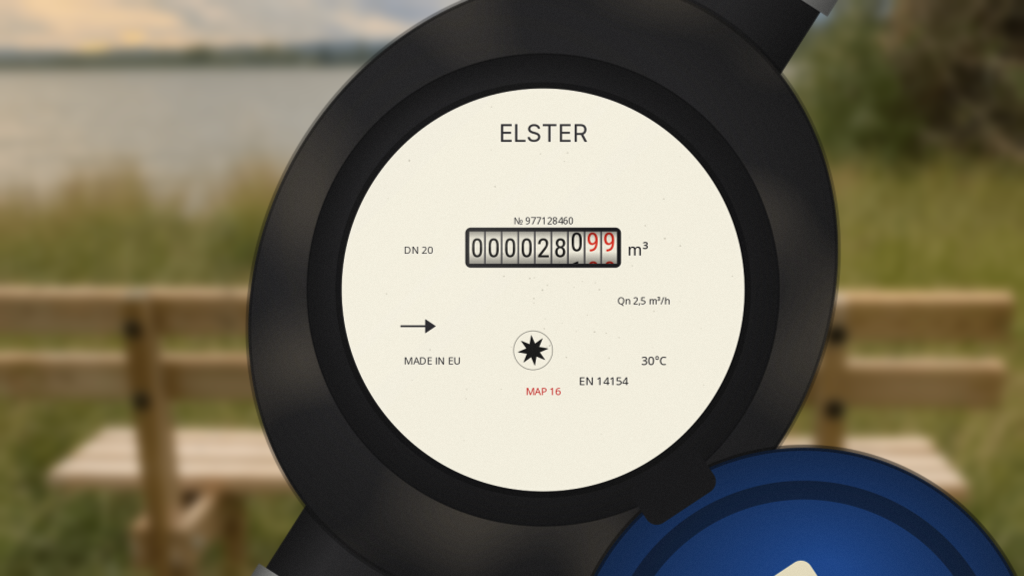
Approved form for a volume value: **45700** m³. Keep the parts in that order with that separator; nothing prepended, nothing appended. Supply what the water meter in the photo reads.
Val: **280.99** m³
